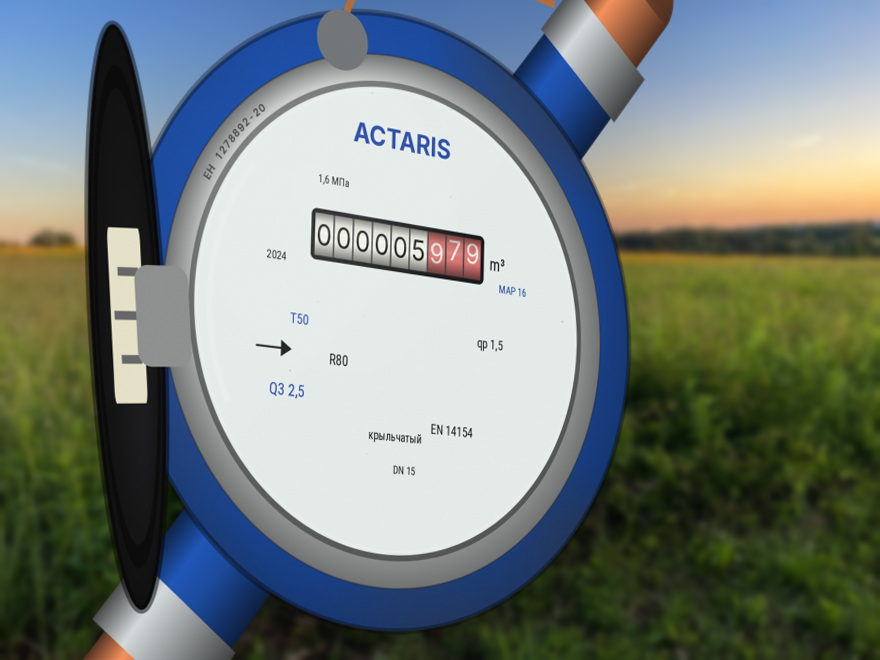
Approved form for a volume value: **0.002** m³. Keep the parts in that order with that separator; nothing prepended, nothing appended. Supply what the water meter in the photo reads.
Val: **5.979** m³
